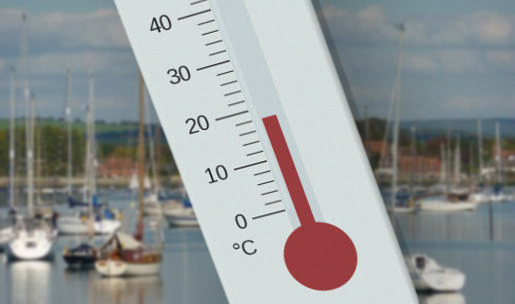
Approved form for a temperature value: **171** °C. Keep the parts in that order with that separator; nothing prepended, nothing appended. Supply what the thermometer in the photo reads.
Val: **18** °C
